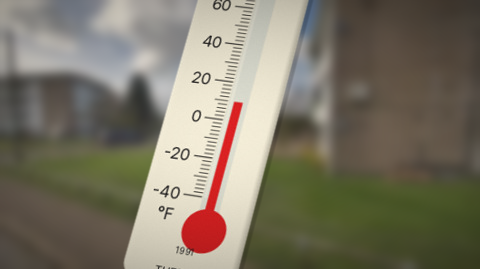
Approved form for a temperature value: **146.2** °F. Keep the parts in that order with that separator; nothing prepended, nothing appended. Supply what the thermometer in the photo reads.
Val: **10** °F
